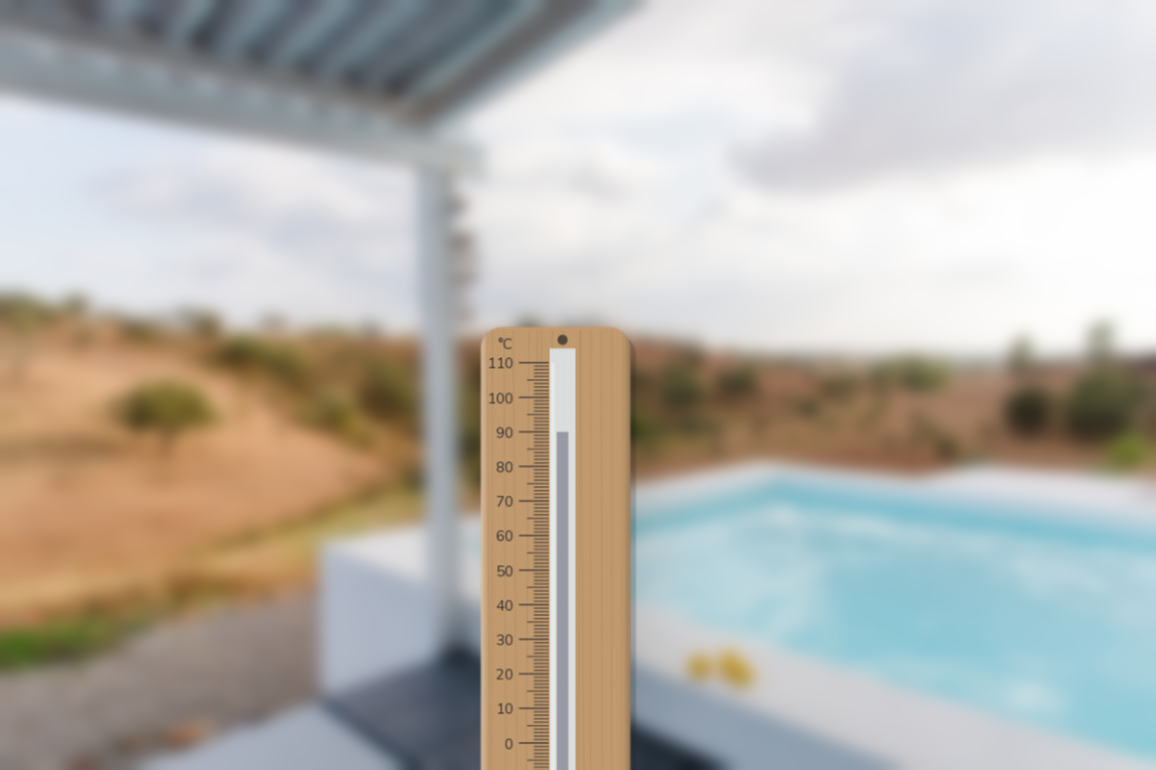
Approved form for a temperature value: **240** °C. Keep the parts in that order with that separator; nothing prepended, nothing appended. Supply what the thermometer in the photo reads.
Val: **90** °C
